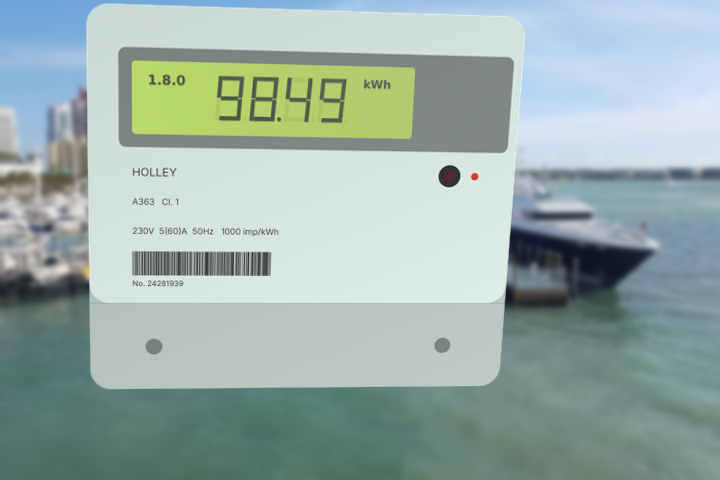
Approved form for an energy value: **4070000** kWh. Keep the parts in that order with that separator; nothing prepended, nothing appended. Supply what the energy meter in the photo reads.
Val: **98.49** kWh
